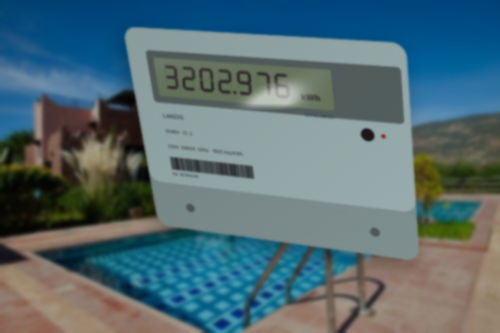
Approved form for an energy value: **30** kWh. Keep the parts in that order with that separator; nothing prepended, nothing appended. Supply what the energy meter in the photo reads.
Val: **3202.976** kWh
